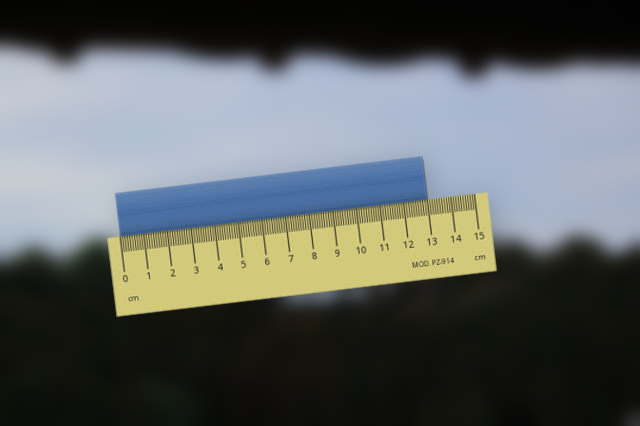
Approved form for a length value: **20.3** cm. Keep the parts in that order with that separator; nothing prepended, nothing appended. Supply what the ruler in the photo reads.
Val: **13** cm
